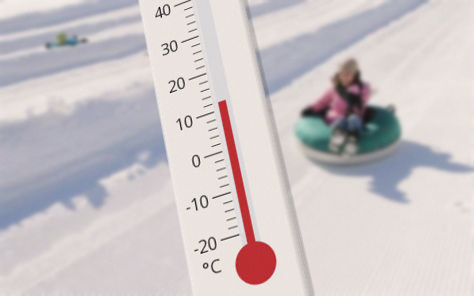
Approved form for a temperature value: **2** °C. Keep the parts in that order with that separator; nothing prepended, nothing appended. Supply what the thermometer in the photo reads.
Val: **12** °C
